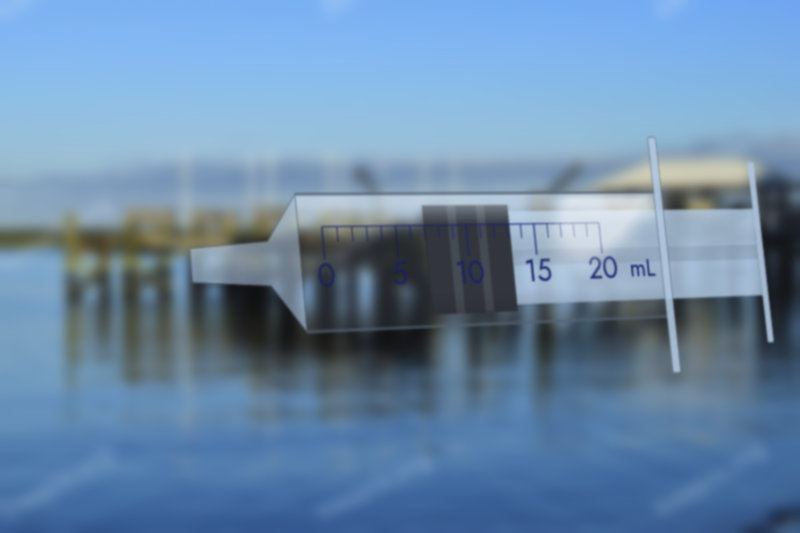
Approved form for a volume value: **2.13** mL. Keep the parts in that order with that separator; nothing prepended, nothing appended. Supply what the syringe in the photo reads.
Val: **7** mL
